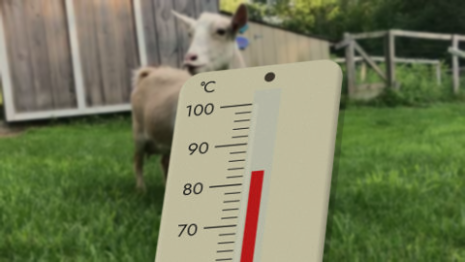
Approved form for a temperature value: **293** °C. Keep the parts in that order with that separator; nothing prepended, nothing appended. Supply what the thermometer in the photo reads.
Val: **83** °C
